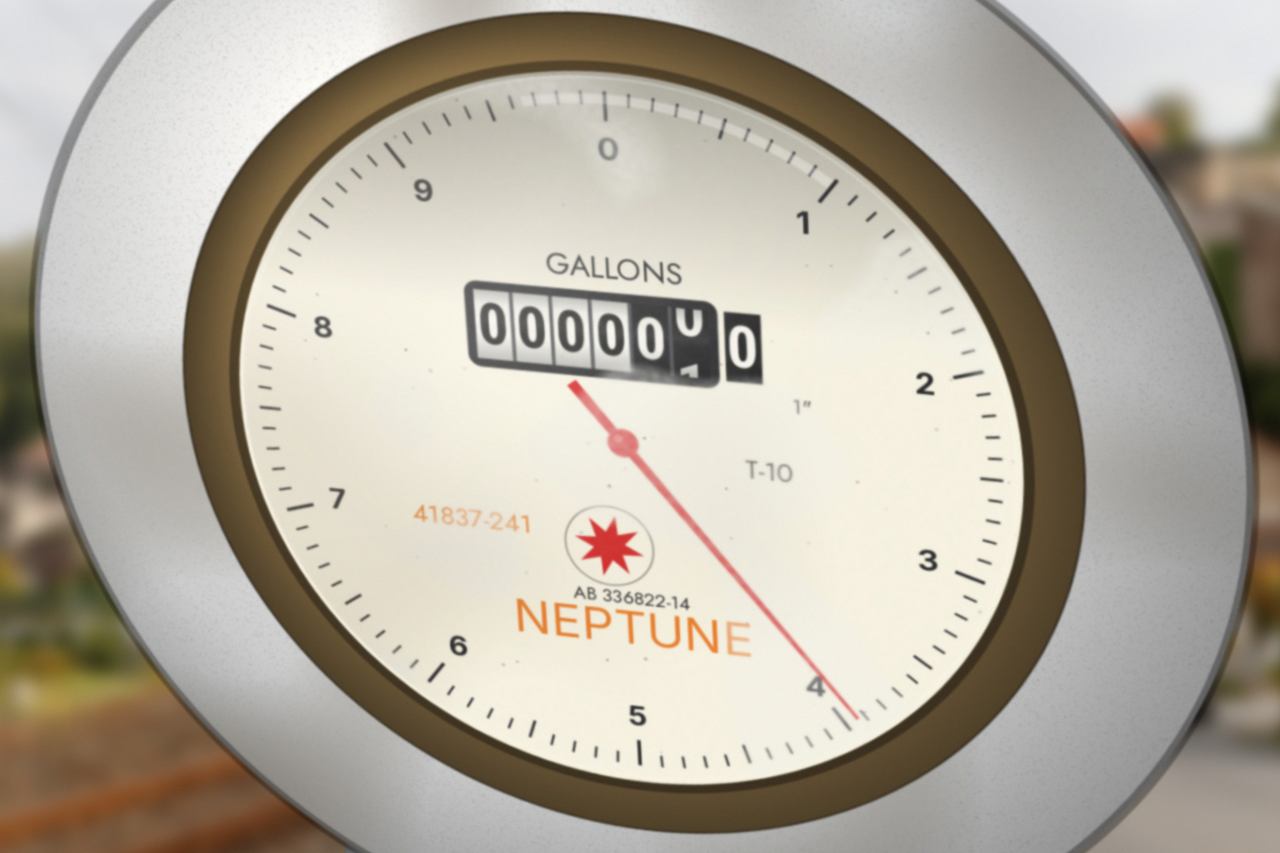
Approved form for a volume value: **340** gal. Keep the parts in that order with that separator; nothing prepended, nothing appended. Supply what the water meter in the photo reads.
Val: **3.9** gal
